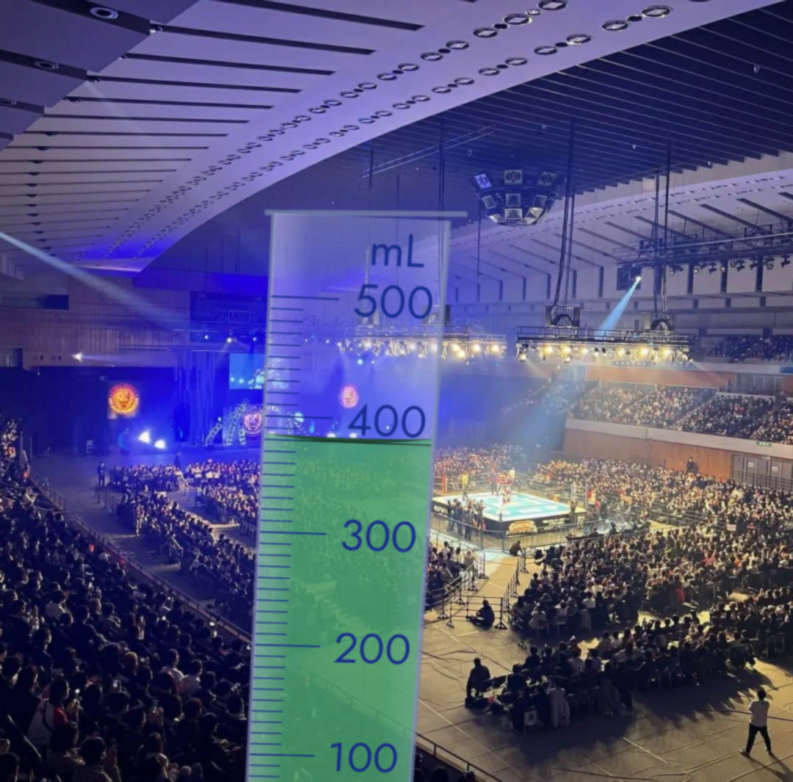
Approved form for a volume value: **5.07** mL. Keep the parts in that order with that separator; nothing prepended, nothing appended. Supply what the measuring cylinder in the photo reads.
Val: **380** mL
